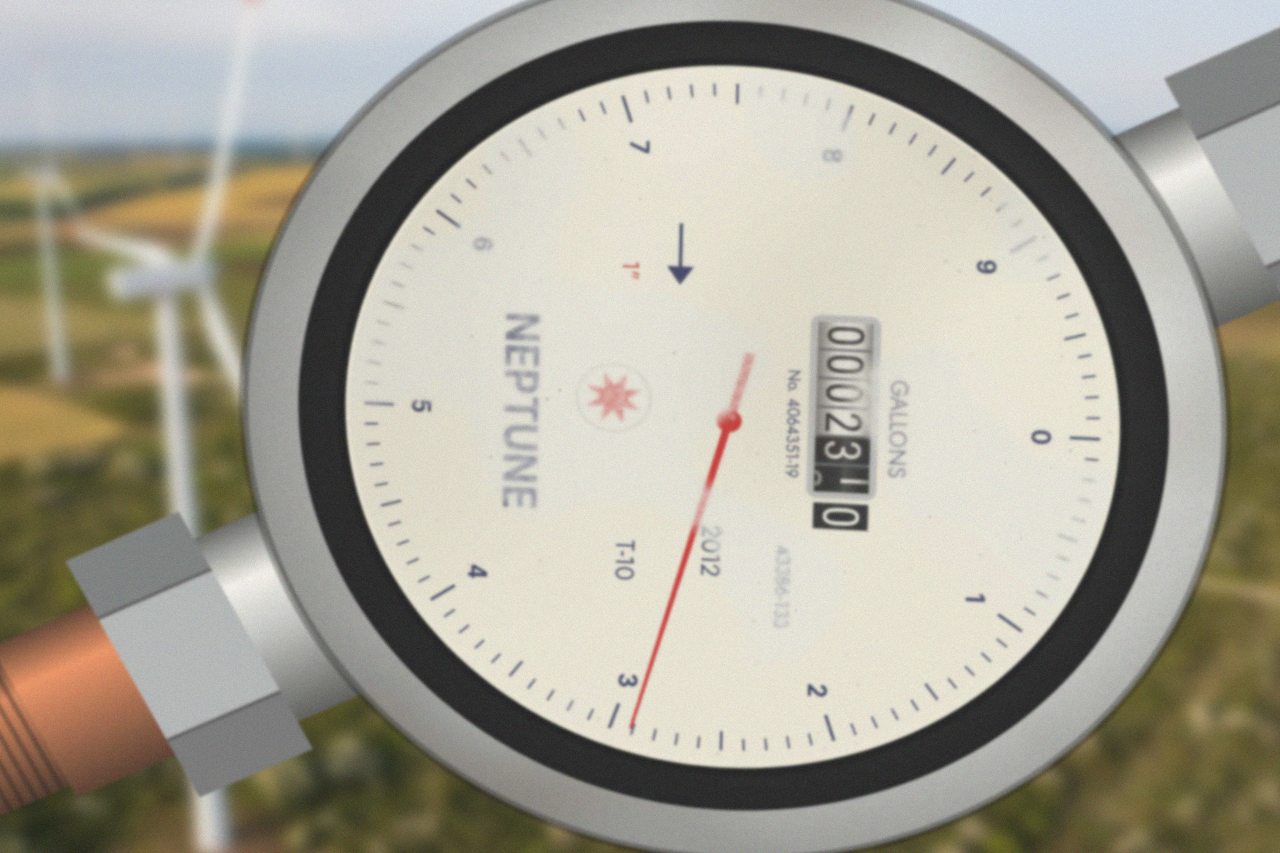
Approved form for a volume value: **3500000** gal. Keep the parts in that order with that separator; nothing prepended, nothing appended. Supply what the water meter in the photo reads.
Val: **2312.9** gal
